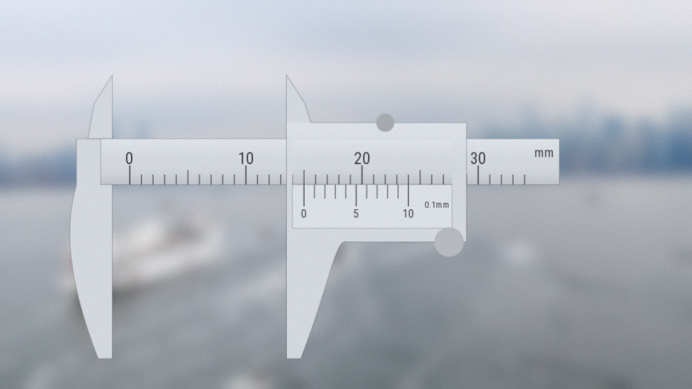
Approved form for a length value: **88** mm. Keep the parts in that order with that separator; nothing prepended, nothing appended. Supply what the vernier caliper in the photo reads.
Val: **15.0** mm
